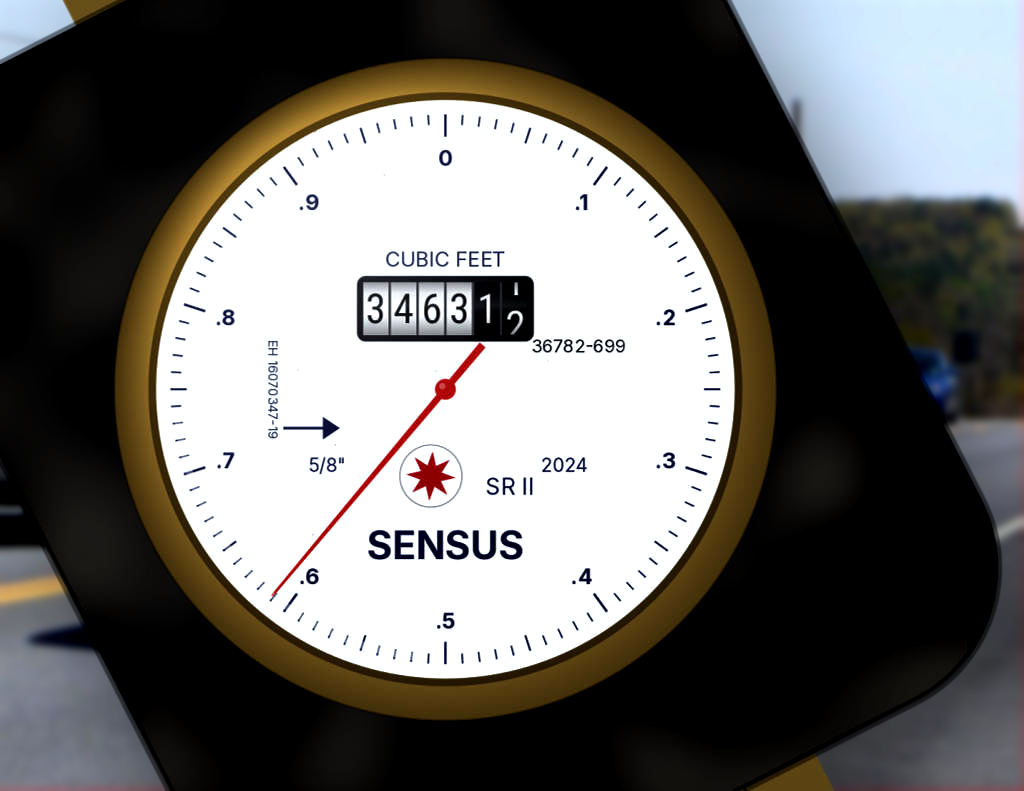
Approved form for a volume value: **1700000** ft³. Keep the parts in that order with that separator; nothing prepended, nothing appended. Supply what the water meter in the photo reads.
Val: **346311.61** ft³
